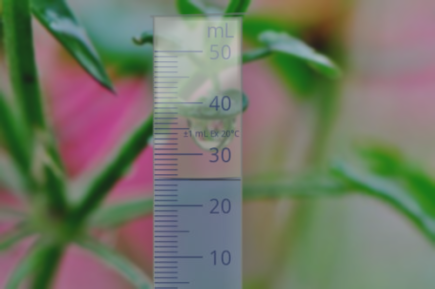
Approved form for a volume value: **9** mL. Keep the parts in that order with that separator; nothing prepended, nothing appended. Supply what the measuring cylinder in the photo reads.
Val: **25** mL
